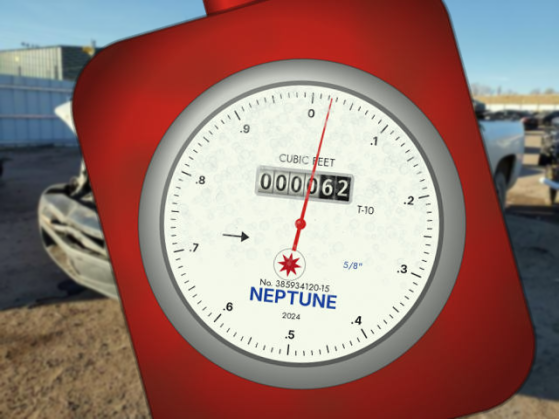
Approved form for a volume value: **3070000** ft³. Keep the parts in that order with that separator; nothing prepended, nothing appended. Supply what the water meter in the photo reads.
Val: **62.02** ft³
